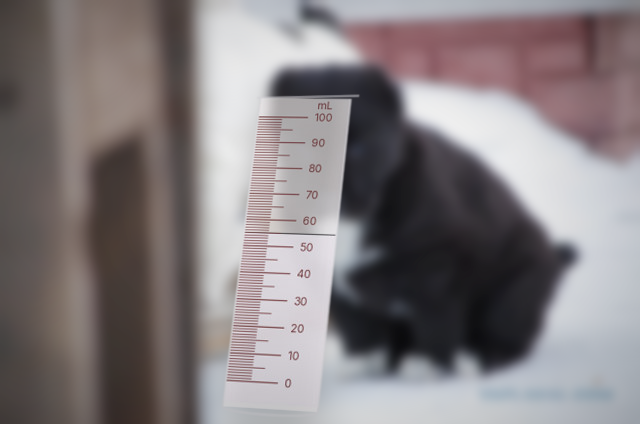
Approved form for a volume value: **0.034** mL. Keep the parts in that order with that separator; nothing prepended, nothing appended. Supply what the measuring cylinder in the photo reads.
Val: **55** mL
